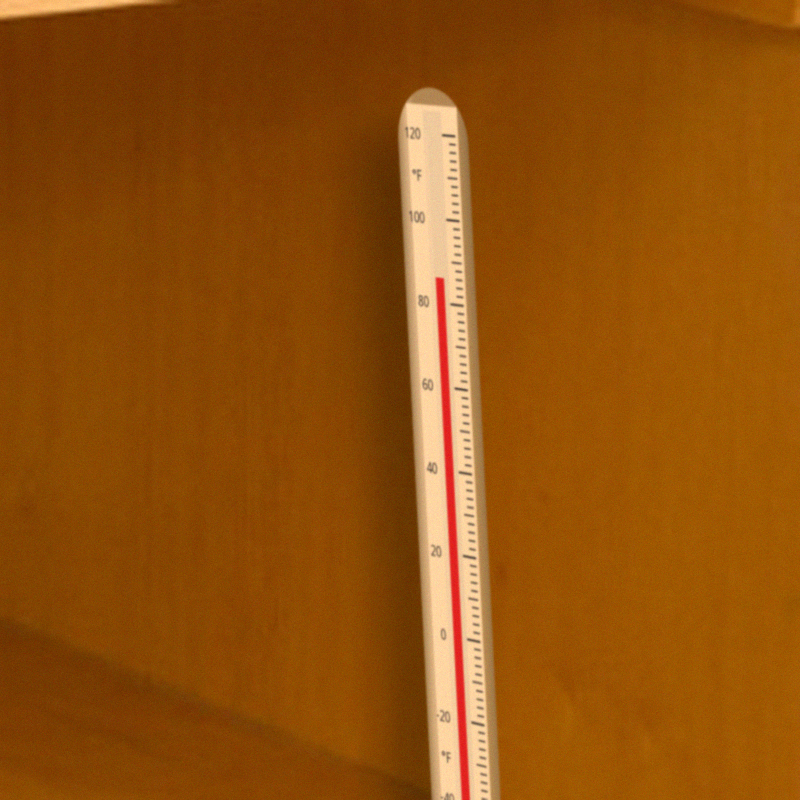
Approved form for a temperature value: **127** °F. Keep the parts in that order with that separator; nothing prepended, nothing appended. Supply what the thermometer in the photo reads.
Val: **86** °F
